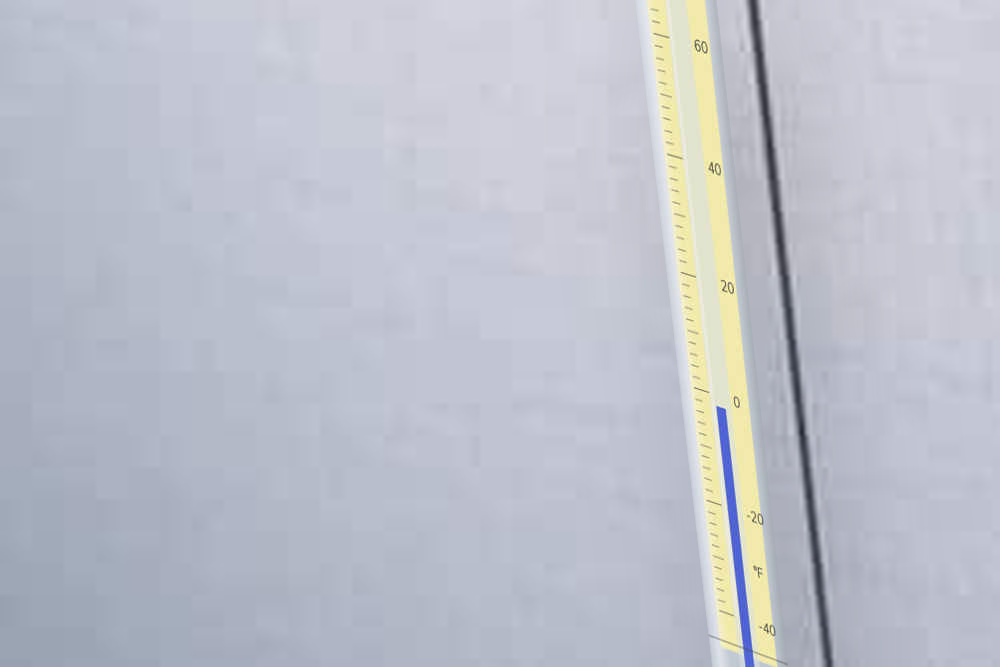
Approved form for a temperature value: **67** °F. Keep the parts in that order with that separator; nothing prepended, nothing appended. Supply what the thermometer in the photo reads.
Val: **-2** °F
